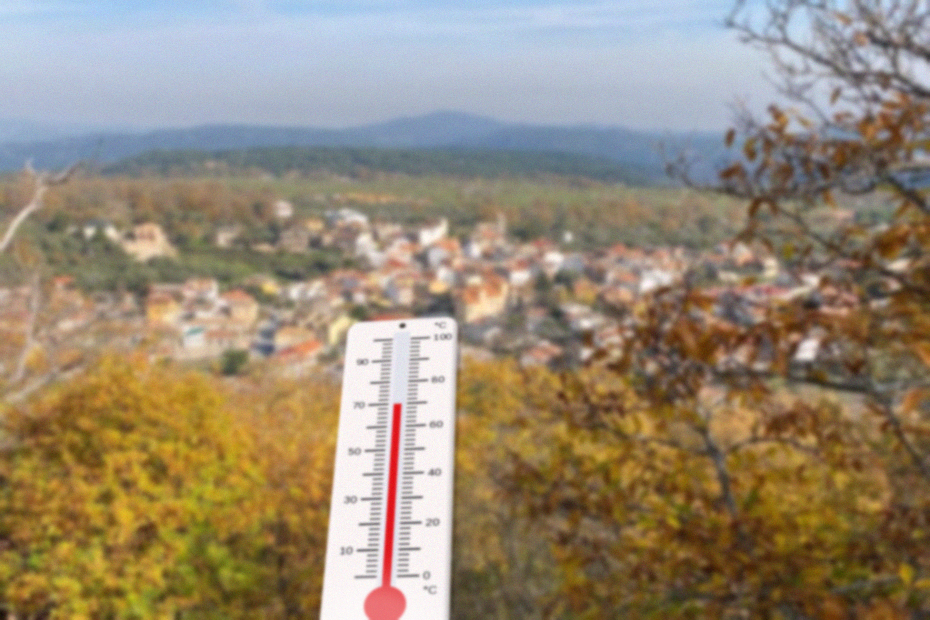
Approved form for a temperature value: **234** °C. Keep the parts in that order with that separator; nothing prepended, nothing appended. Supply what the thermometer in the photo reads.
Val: **70** °C
